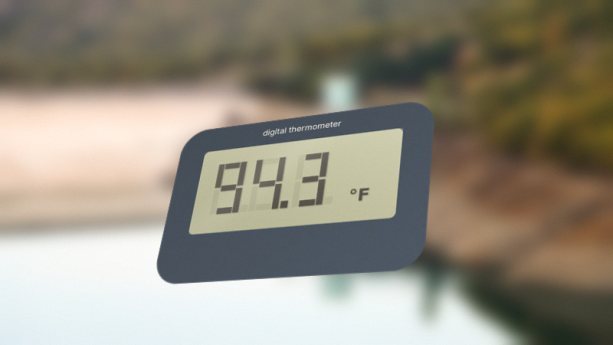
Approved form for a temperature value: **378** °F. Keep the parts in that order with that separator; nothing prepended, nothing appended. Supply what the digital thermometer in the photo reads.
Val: **94.3** °F
